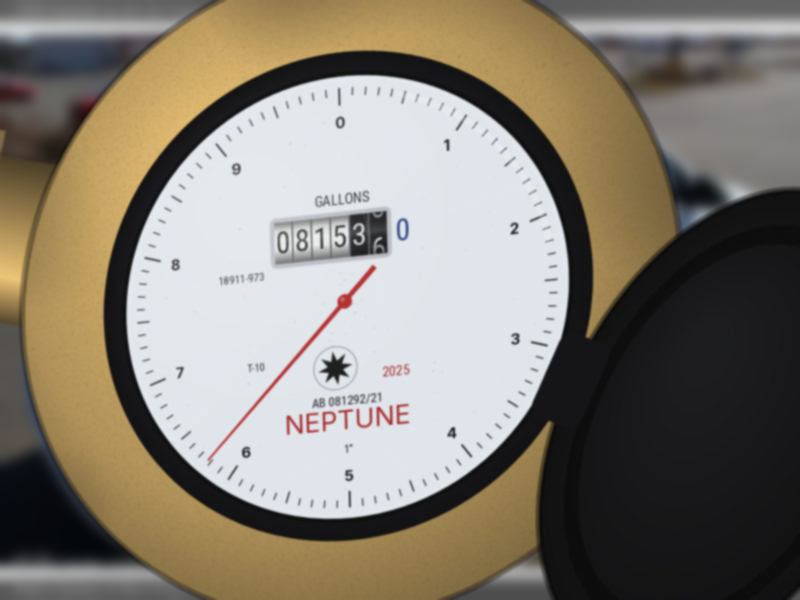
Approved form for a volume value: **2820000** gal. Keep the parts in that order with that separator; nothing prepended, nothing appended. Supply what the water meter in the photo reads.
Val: **815356.2** gal
